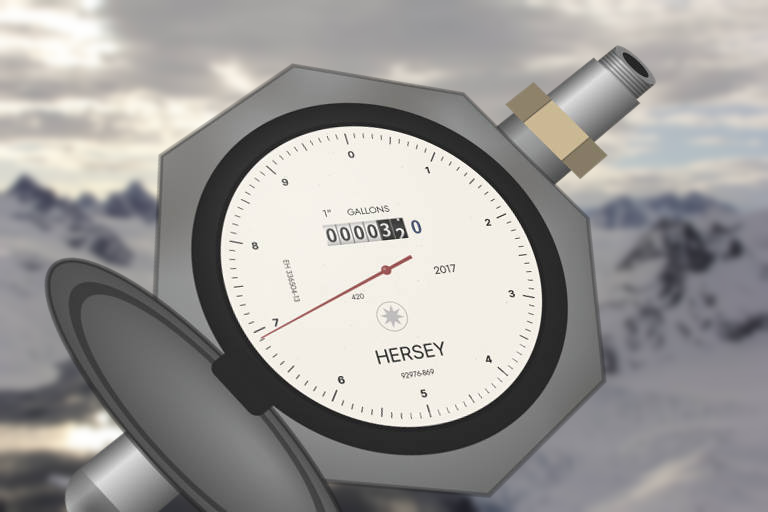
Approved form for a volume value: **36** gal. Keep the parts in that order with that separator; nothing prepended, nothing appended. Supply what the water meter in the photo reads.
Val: **316.9** gal
